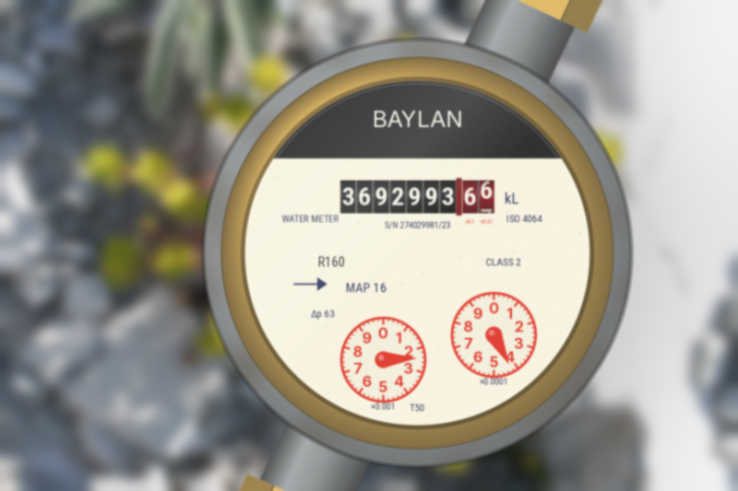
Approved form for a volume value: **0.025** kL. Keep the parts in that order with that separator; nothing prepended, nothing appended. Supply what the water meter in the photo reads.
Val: **3692993.6624** kL
